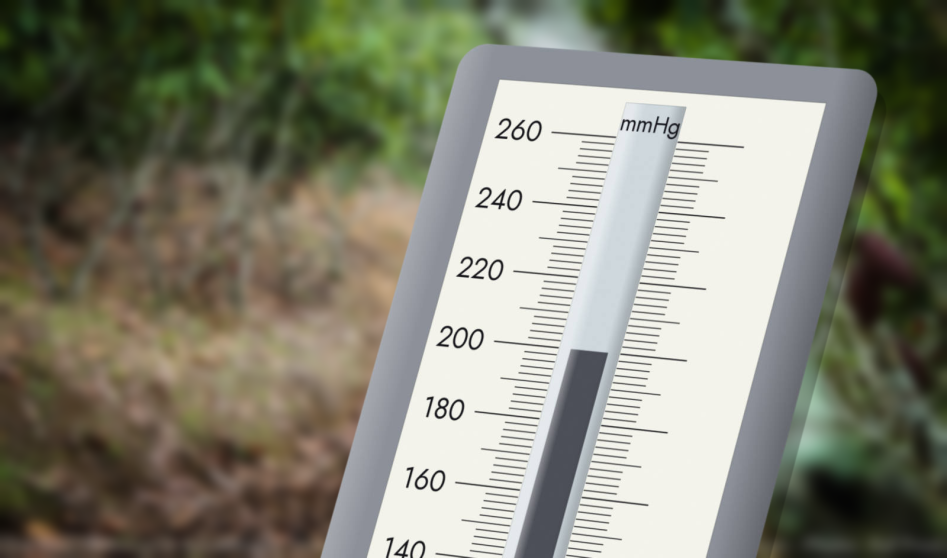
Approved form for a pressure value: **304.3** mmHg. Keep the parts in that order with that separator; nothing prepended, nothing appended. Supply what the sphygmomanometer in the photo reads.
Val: **200** mmHg
